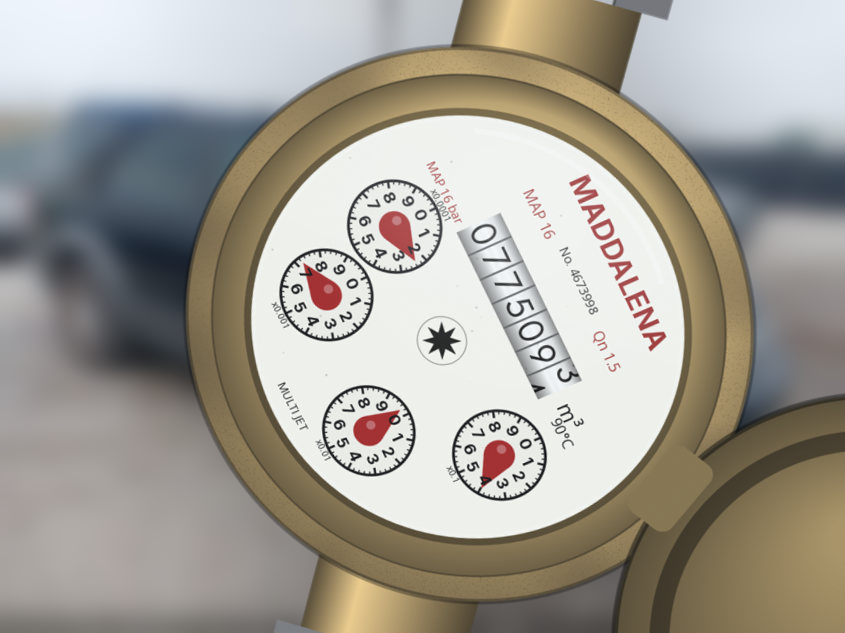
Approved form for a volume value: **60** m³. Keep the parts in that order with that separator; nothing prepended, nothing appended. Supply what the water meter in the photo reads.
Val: **775093.3972** m³
